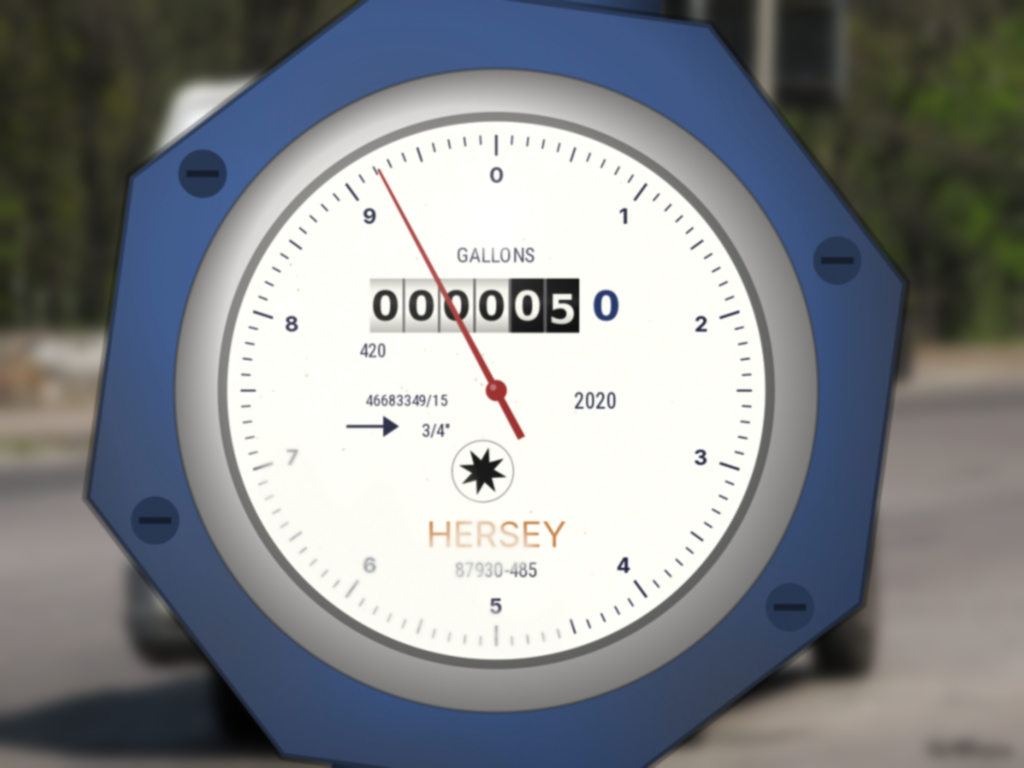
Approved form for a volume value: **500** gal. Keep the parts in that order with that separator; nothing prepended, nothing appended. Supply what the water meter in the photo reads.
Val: **49.2** gal
